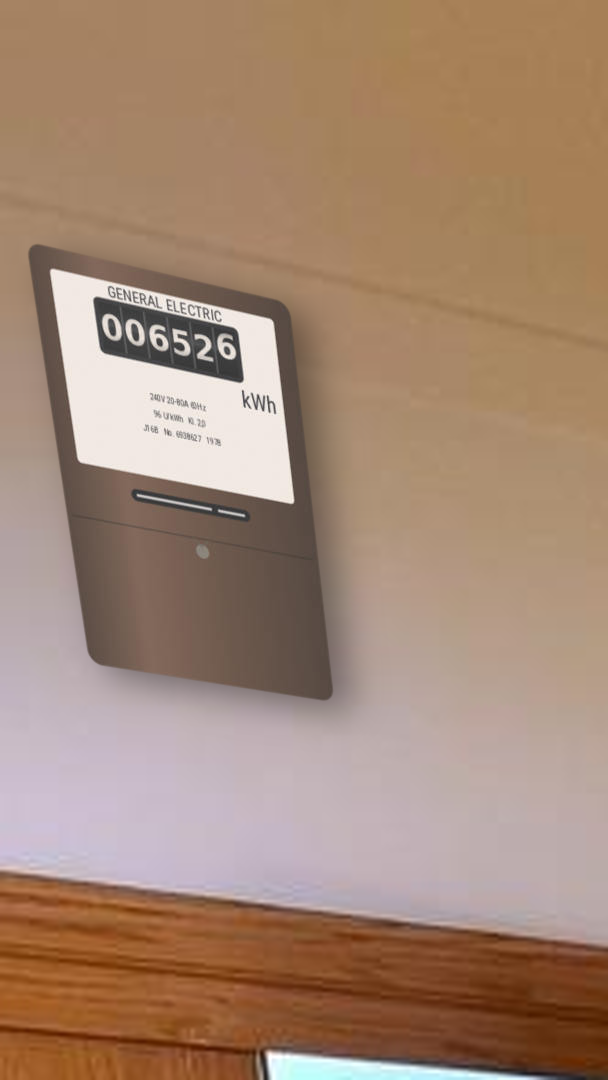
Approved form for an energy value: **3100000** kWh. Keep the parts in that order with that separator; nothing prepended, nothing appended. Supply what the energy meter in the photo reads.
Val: **6526** kWh
